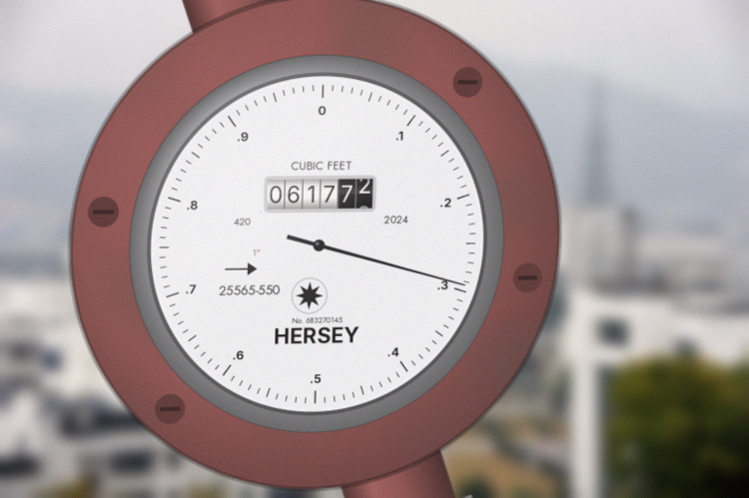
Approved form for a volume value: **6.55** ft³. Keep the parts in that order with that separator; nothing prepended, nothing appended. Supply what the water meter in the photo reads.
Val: **61772.29** ft³
